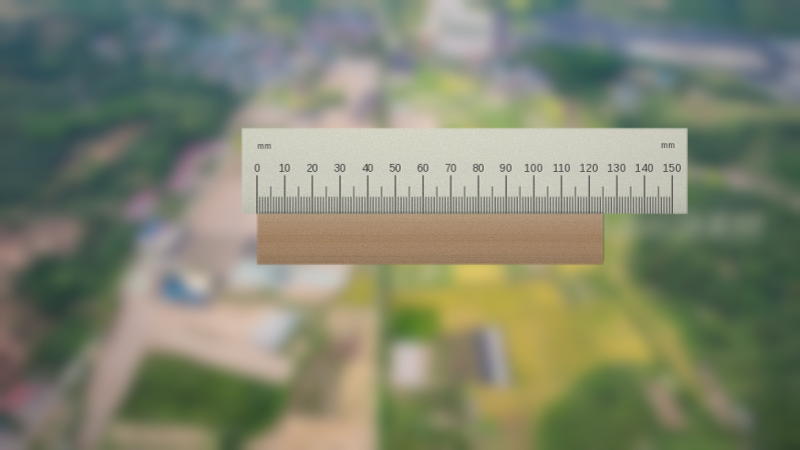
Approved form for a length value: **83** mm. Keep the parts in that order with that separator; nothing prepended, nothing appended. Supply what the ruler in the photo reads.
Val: **125** mm
